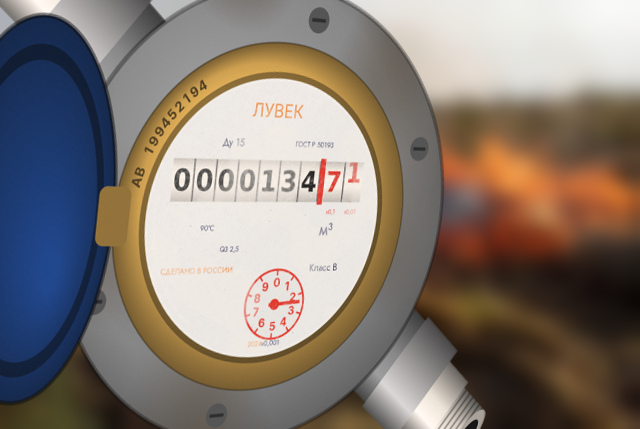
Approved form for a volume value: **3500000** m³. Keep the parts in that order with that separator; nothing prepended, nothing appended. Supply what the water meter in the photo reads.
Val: **134.712** m³
